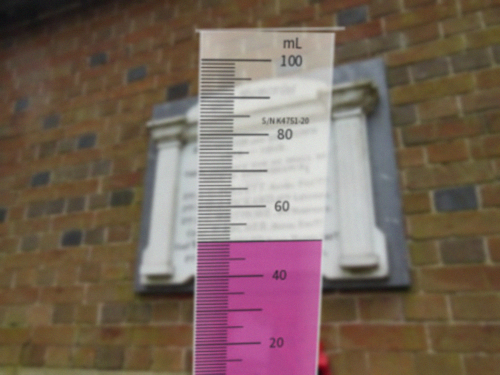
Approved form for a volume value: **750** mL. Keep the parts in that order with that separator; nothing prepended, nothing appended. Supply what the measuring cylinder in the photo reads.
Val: **50** mL
